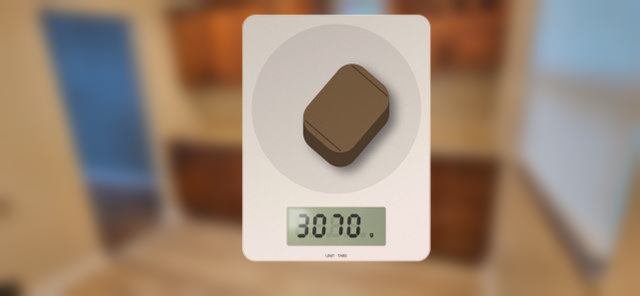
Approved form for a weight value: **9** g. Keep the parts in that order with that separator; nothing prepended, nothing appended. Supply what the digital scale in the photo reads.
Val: **3070** g
